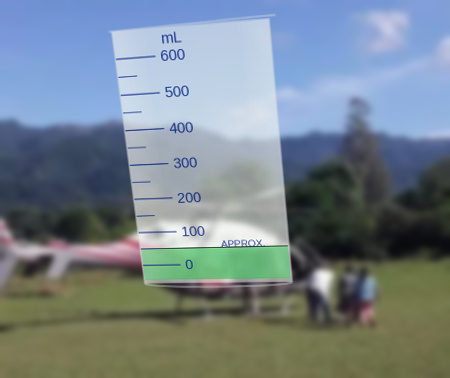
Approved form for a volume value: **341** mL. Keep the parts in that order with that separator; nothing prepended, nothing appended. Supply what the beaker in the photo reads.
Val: **50** mL
